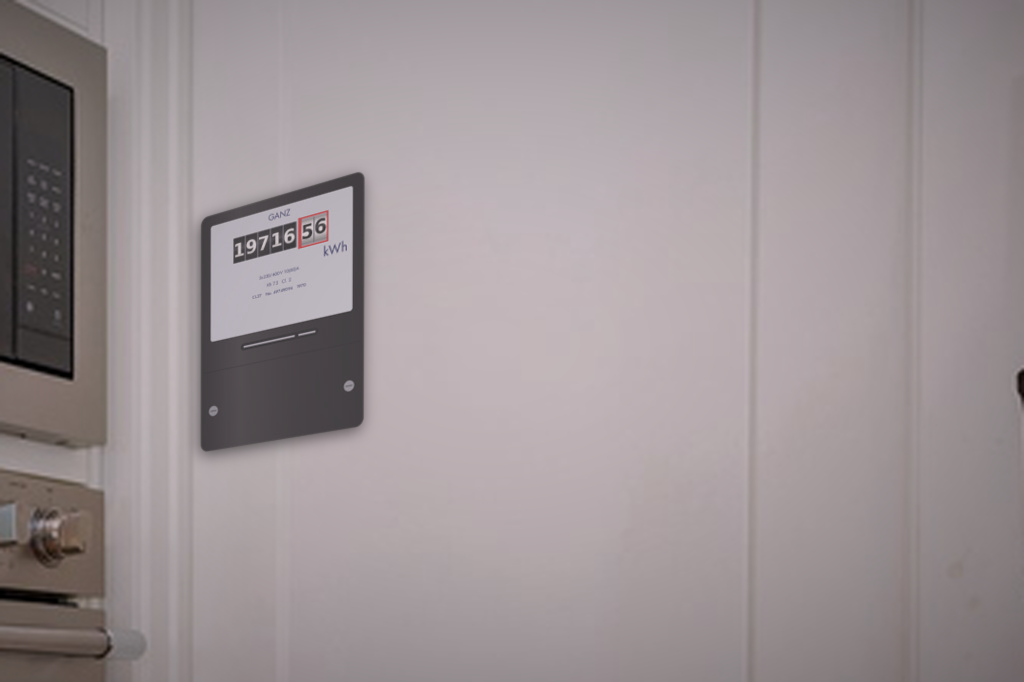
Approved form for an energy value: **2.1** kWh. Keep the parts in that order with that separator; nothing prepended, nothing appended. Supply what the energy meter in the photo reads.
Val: **19716.56** kWh
